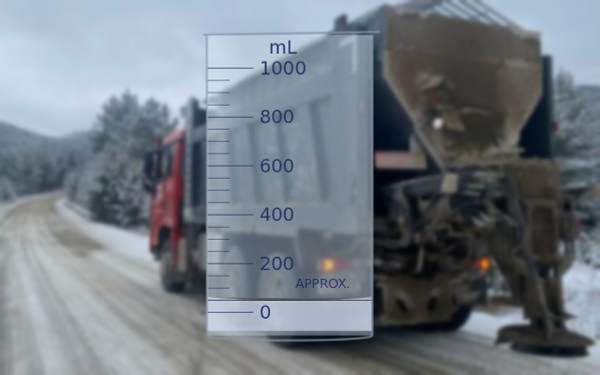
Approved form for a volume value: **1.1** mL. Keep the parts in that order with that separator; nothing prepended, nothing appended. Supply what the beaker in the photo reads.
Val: **50** mL
